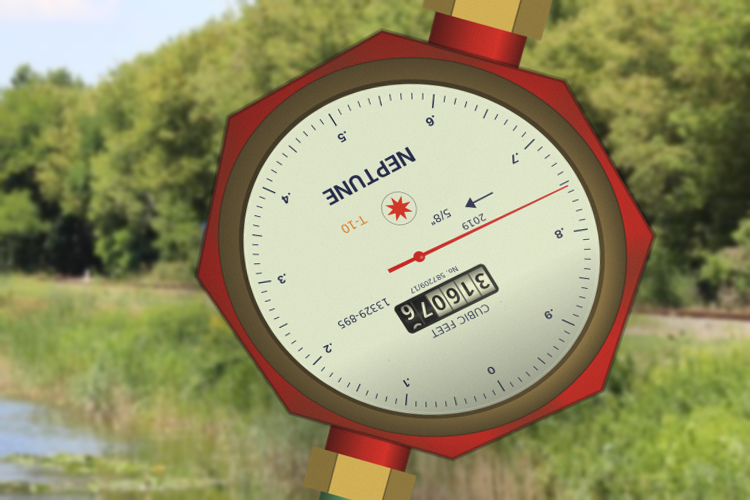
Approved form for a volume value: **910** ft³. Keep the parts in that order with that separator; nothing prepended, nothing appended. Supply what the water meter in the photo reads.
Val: **316075.75** ft³
